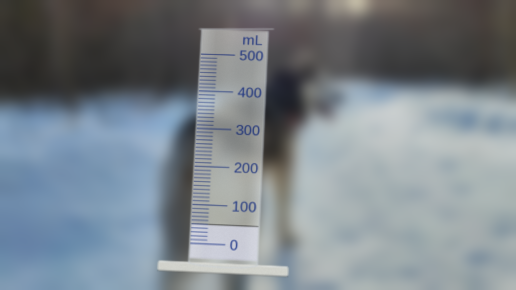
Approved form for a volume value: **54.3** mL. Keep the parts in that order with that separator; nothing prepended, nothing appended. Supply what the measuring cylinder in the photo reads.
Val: **50** mL
